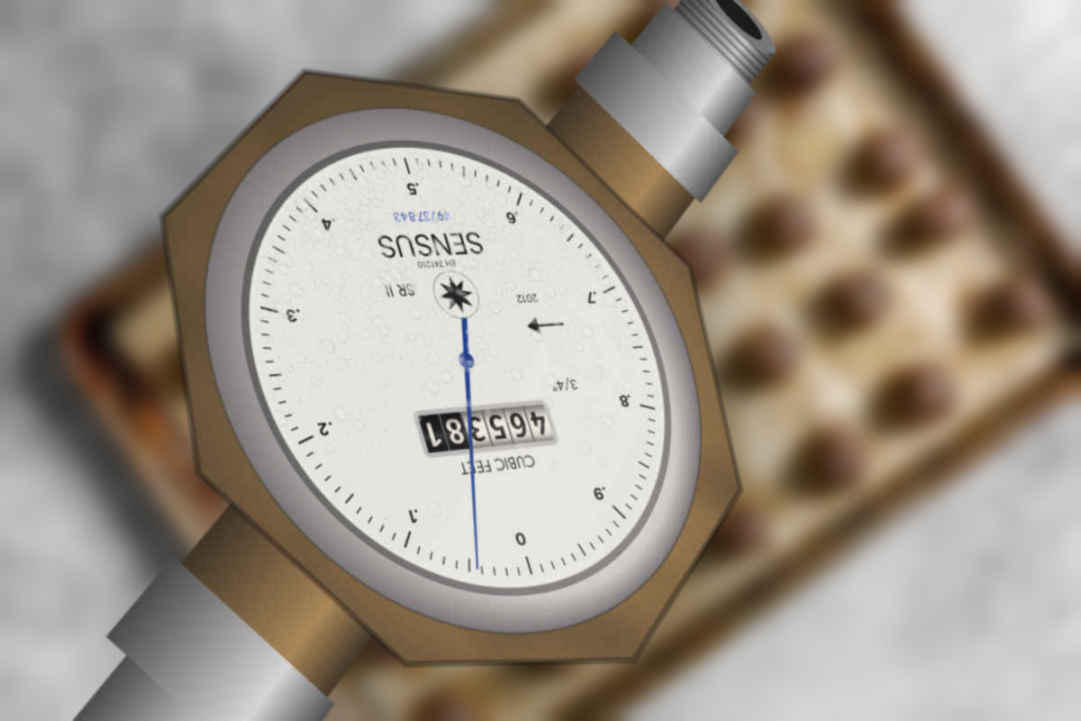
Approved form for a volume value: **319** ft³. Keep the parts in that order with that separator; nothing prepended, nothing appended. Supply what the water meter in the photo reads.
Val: **465381.04** ft³
